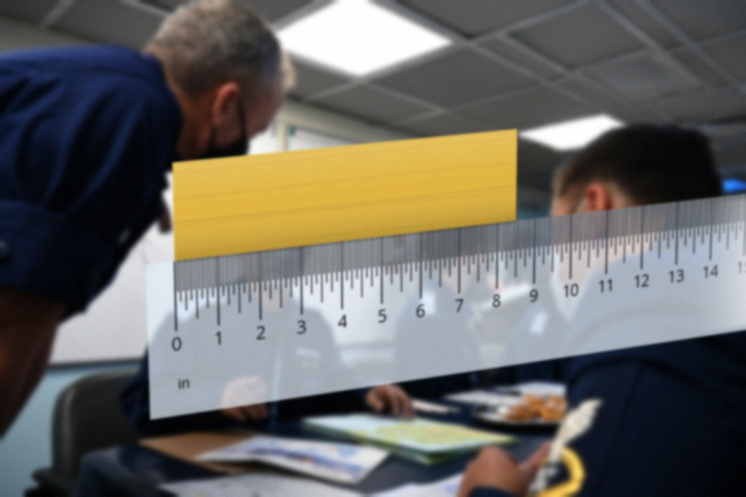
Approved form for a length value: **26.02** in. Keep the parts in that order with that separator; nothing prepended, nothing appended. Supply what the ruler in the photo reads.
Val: **8.5** in
